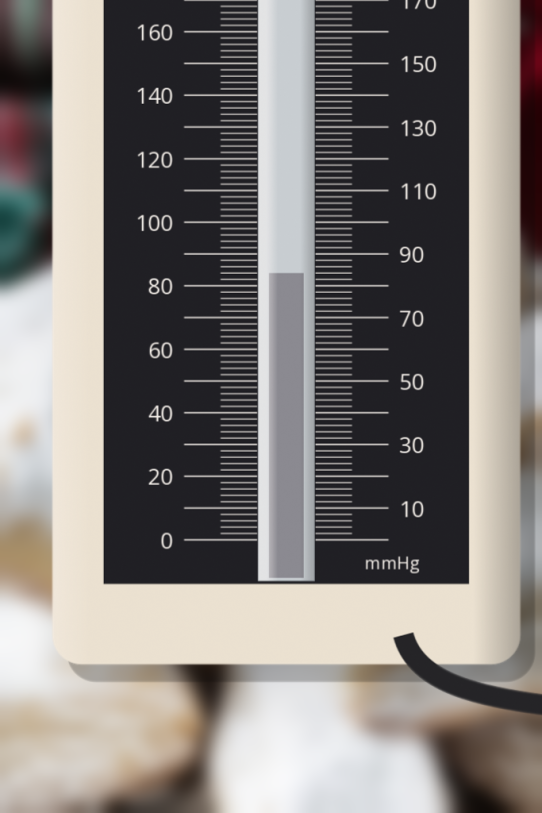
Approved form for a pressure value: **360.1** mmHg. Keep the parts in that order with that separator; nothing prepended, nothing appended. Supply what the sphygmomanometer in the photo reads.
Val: **84** mmHg
